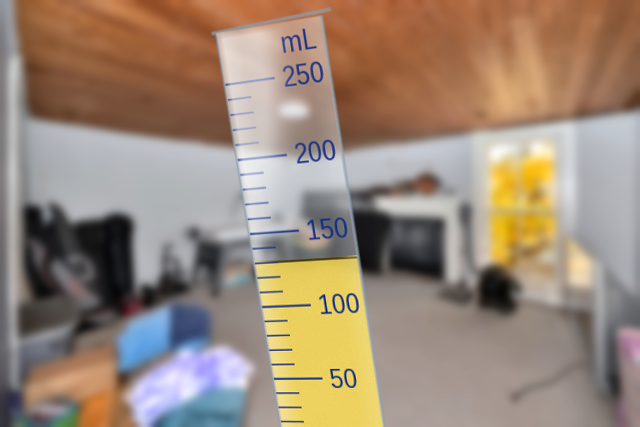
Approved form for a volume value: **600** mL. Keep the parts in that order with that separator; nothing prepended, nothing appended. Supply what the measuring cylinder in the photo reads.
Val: **130** mL
